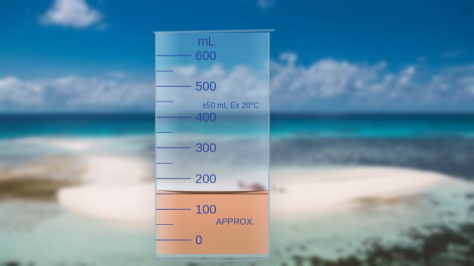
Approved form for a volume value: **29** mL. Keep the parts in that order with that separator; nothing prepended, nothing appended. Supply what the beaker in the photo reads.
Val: **150** mL
